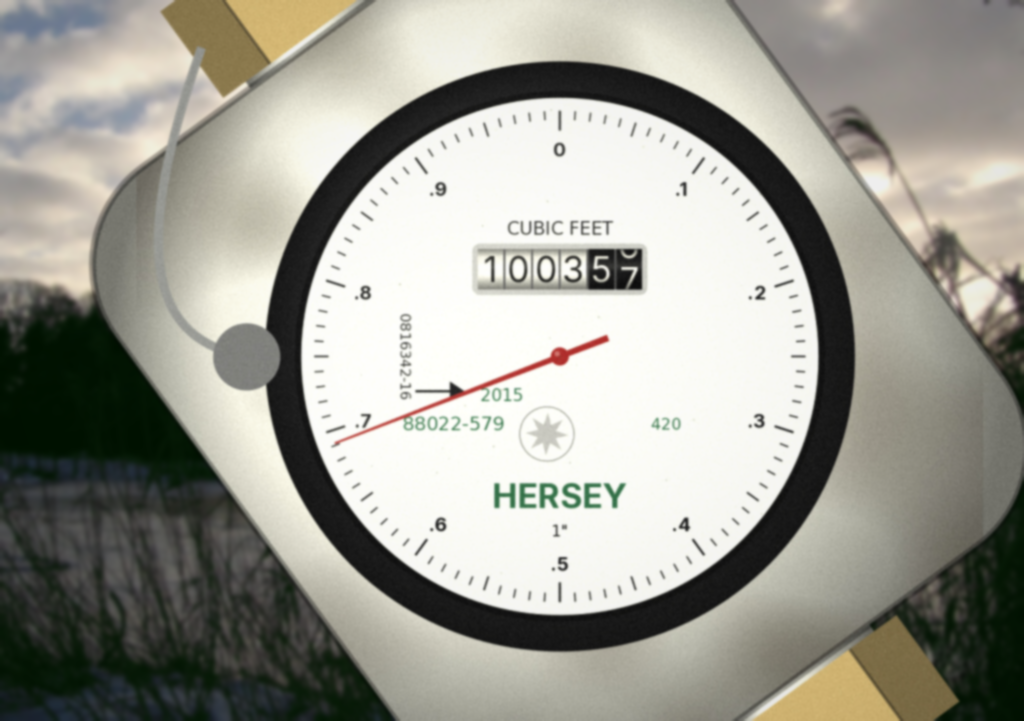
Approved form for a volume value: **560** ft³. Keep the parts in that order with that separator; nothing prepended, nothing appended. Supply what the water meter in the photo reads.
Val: **100356.69** ft³
